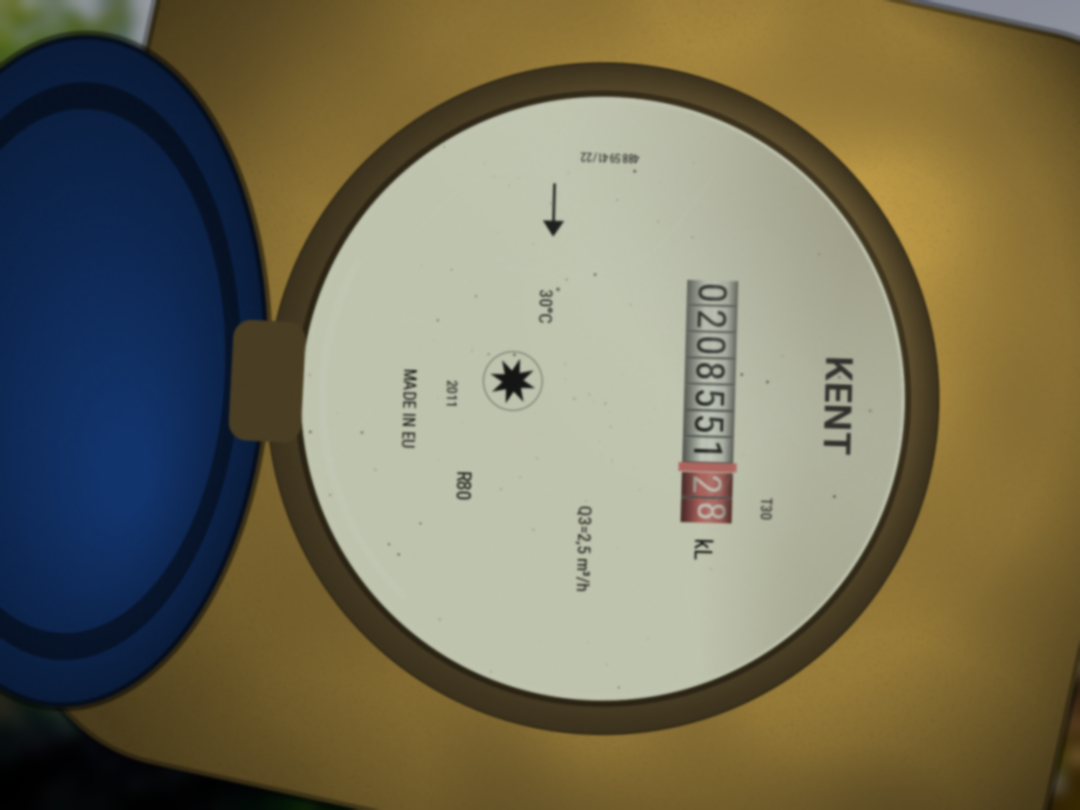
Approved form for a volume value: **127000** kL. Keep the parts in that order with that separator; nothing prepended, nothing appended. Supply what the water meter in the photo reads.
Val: **208551.28** kL
